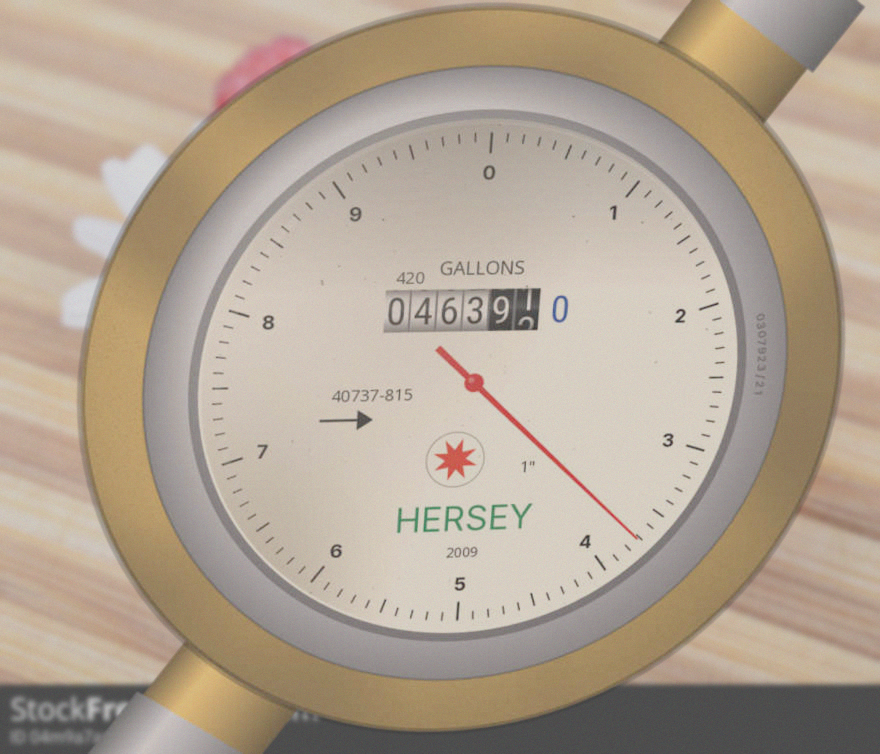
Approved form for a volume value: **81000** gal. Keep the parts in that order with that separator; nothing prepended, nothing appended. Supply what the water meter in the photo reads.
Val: **463913.7** gal
